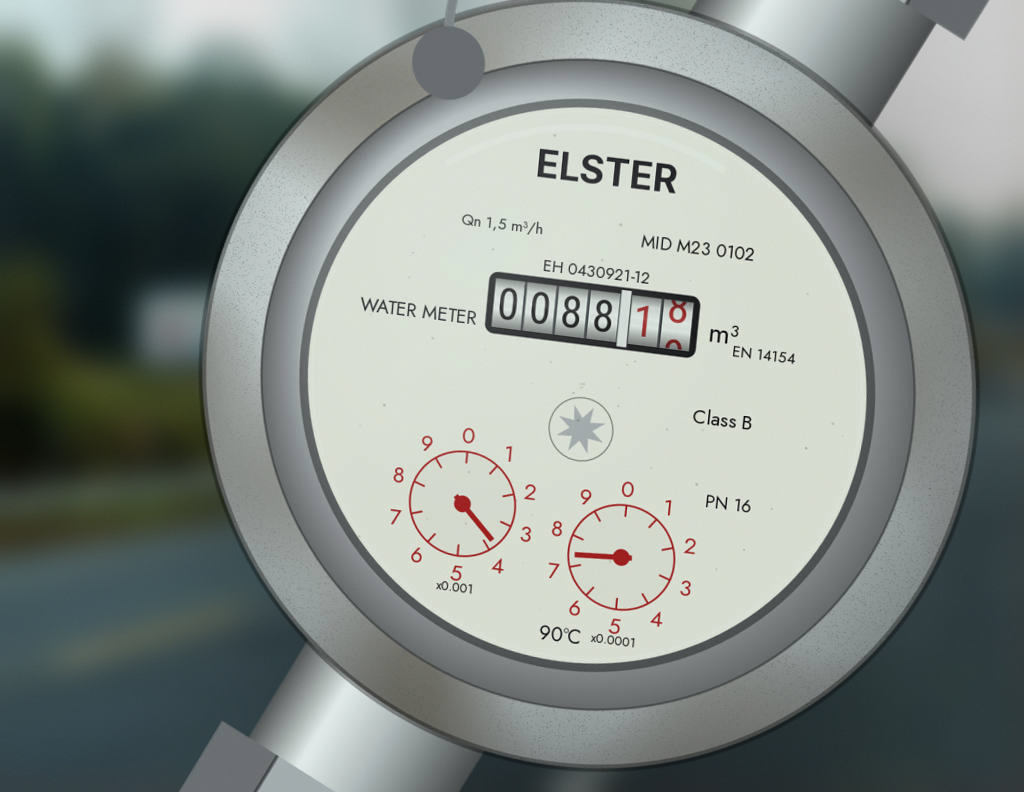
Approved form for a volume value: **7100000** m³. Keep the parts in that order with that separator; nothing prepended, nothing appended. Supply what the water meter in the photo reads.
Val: **88.1837** m³
